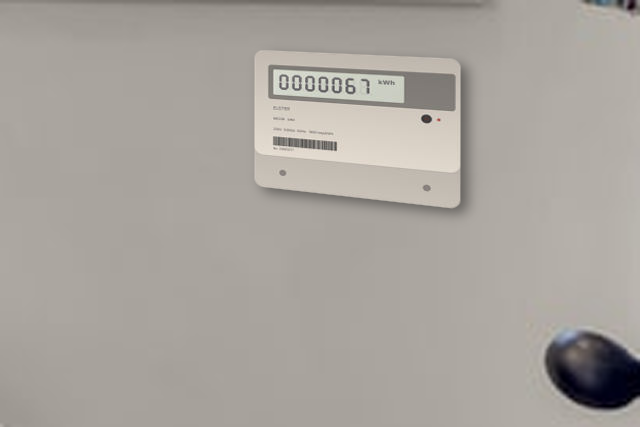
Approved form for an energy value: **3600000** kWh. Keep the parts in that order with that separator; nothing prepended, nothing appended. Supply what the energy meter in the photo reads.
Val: **67** kWh
